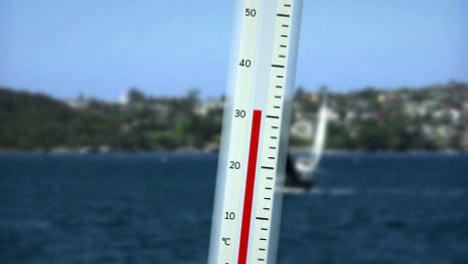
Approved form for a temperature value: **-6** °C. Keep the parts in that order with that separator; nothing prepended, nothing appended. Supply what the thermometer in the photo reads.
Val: **31** °C
